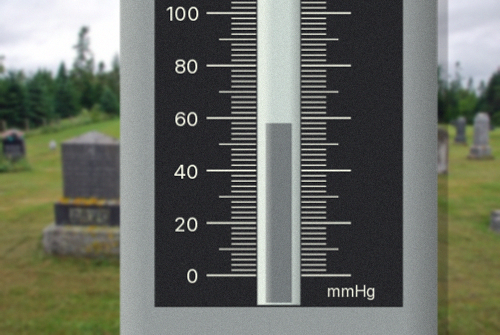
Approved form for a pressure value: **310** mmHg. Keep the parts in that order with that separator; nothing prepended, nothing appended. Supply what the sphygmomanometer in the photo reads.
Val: **58** mmHg
